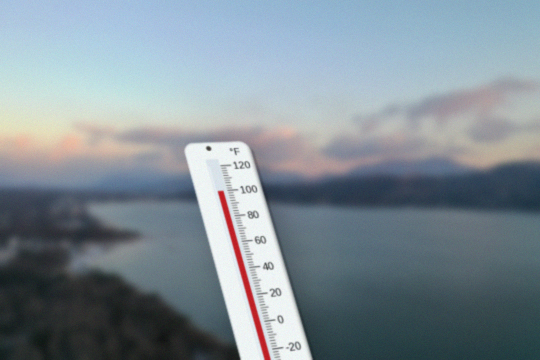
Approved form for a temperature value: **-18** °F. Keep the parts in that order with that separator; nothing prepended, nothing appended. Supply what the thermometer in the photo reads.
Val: **100** °F
